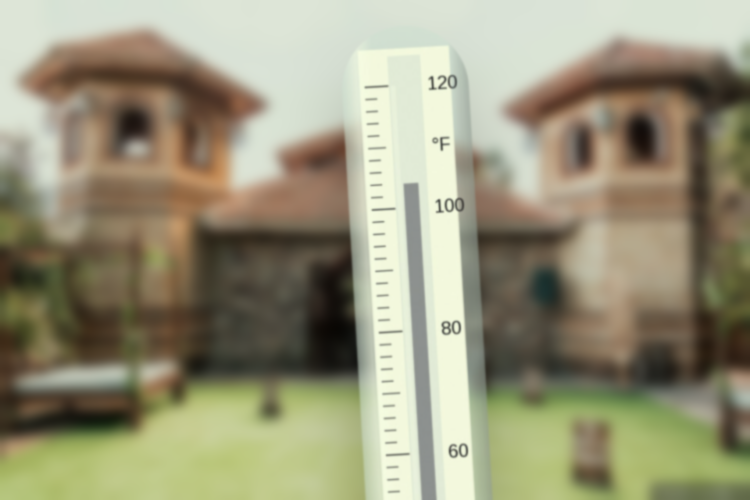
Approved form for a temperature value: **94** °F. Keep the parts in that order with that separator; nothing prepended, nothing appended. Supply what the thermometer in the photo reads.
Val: **104** °F
